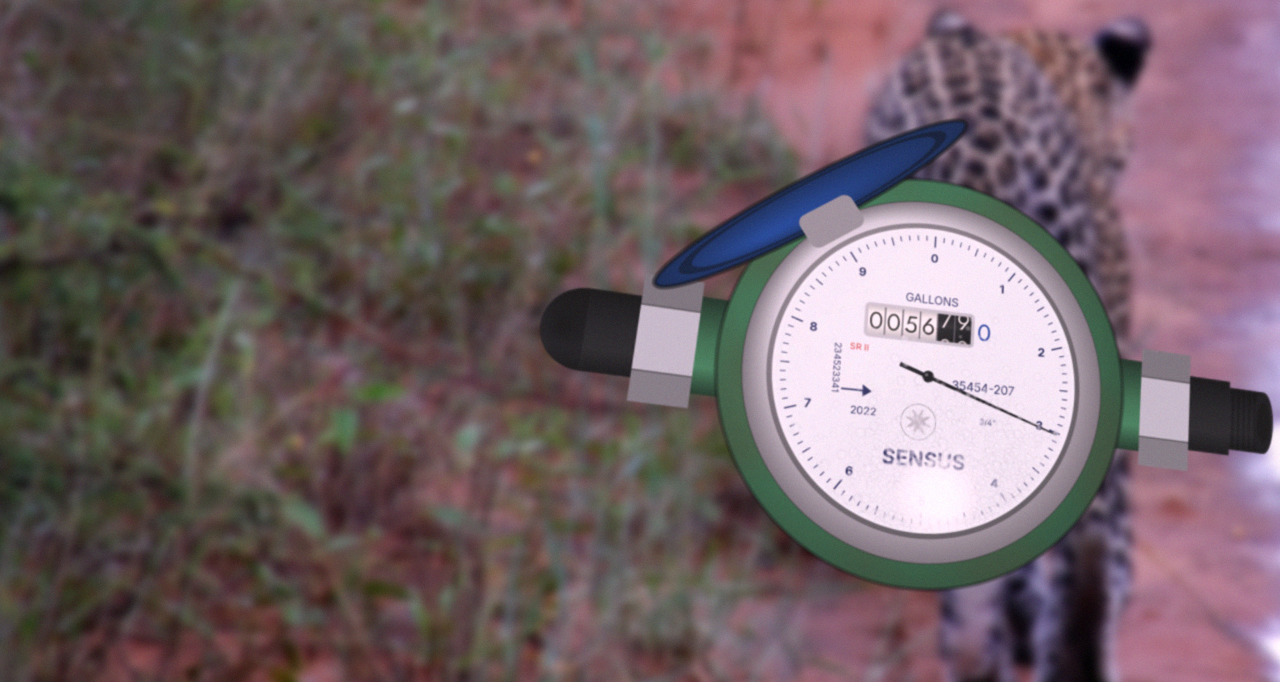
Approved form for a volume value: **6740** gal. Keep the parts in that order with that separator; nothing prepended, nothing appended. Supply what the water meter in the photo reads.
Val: **56793.0** gal
